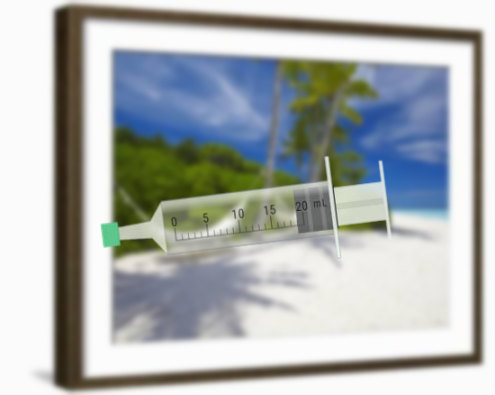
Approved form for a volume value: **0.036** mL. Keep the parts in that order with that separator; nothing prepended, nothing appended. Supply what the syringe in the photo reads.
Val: **19** mL
